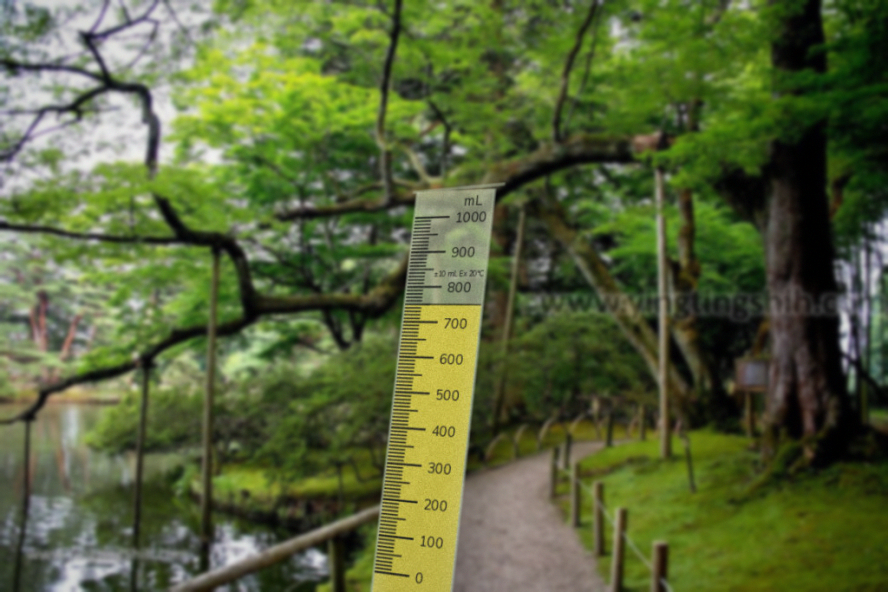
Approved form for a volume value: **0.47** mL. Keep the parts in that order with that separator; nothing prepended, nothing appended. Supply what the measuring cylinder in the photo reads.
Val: **750** mL
